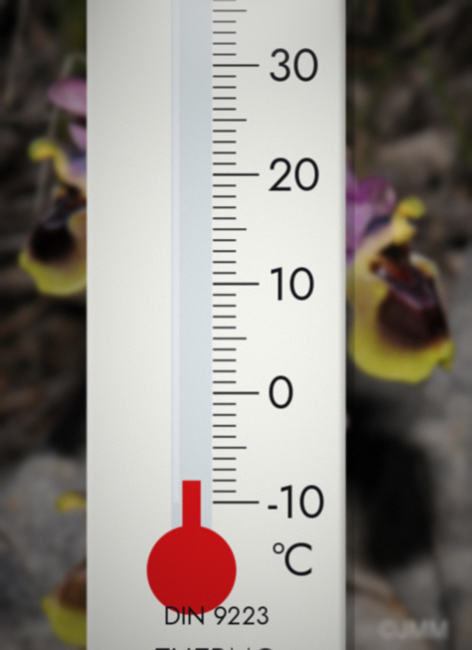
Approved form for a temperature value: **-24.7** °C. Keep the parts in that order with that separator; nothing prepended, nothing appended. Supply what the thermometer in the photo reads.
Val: **-8** °C
